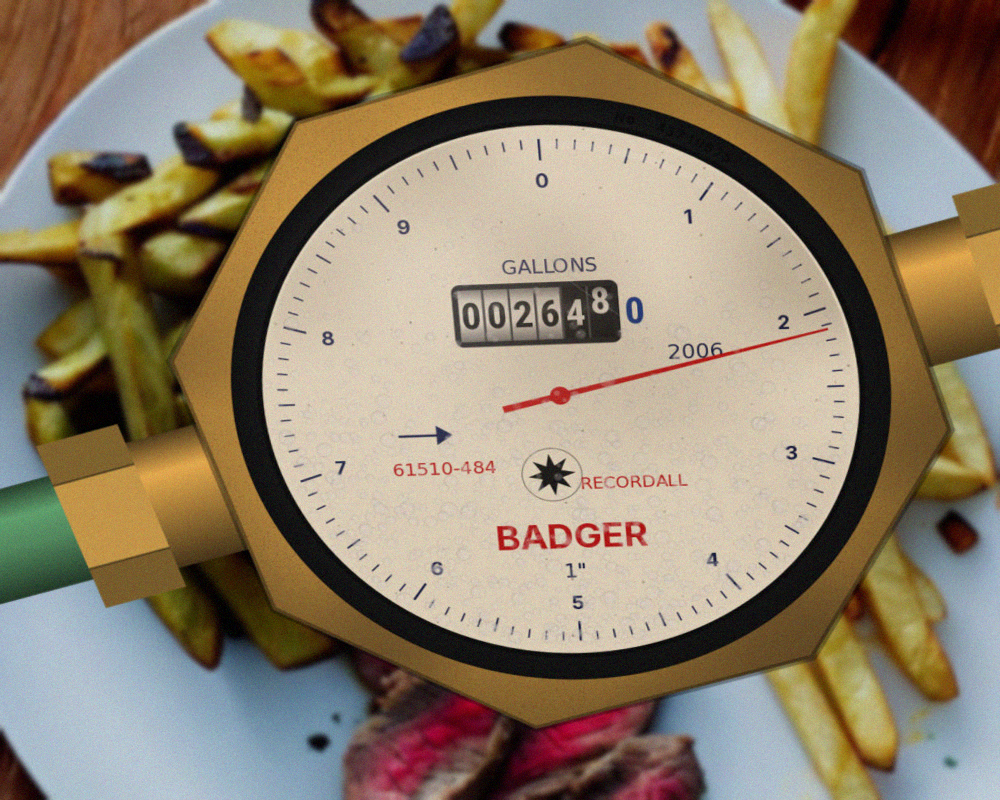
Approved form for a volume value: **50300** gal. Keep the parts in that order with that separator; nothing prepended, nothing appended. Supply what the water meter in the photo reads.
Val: **26482.1** gal
